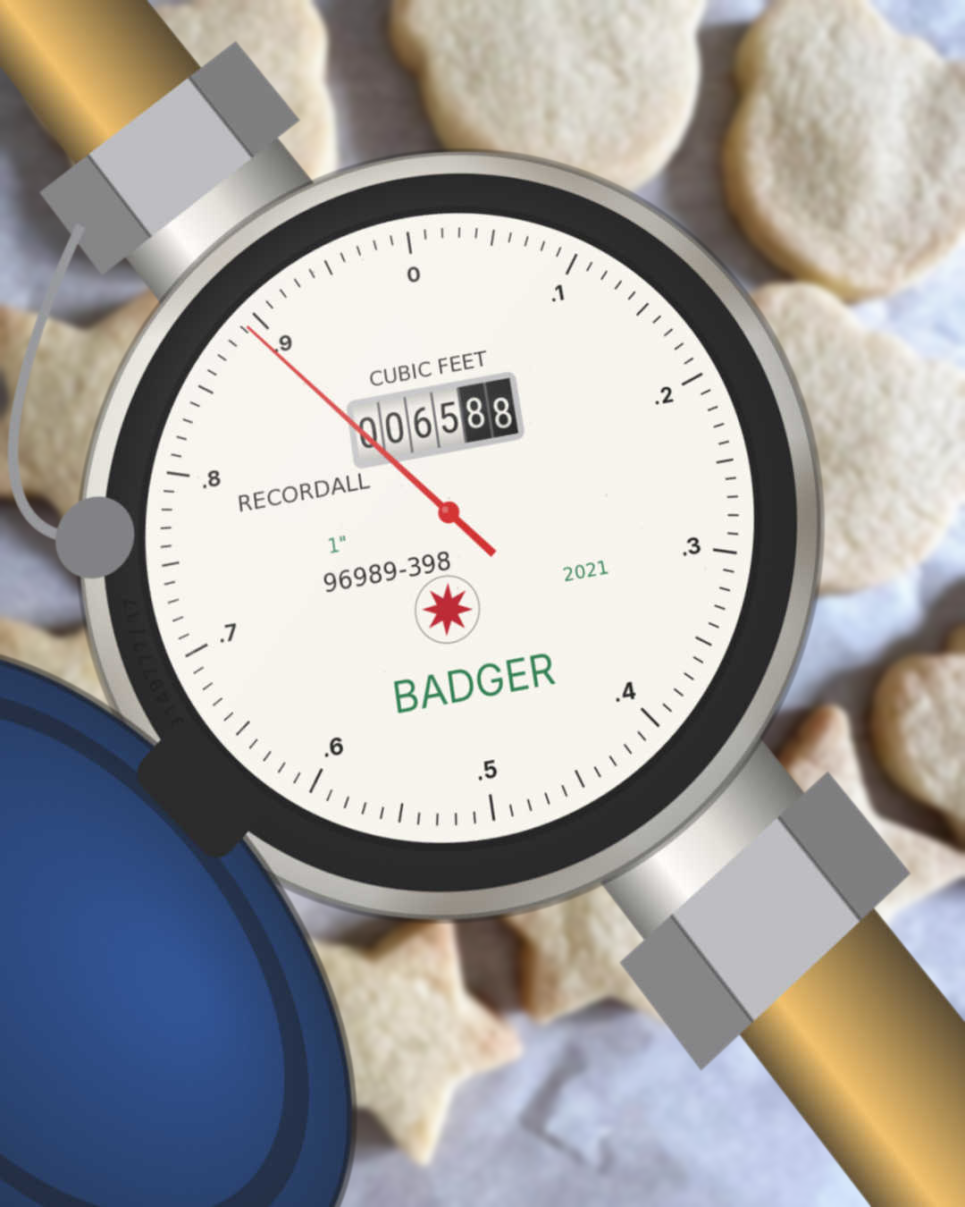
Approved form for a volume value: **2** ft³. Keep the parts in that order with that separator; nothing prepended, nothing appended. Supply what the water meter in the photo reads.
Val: **6587.89** ft³
